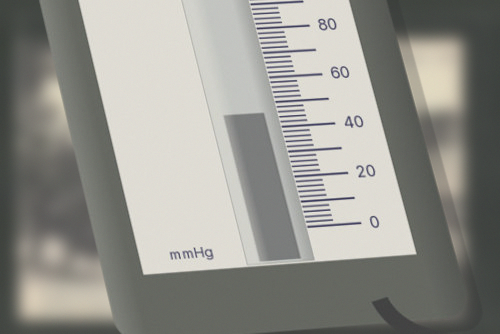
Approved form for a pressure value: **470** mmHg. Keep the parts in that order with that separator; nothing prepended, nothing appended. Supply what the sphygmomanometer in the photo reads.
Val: **46** mmHg
